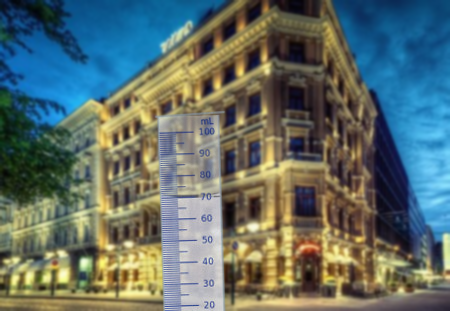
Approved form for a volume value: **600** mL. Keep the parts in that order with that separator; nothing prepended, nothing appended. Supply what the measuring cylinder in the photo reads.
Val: **70** mL
